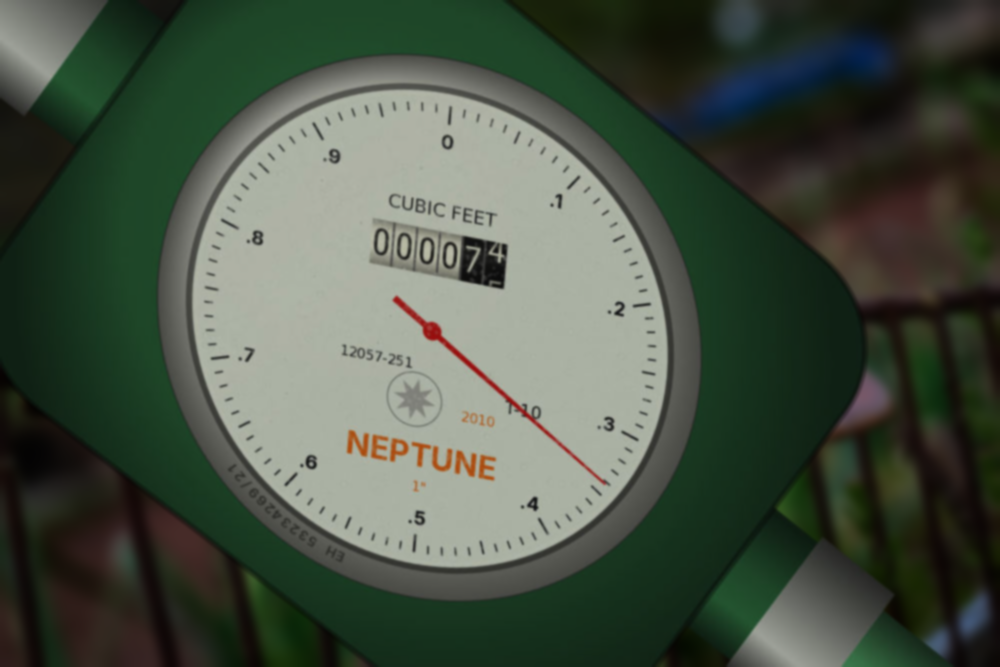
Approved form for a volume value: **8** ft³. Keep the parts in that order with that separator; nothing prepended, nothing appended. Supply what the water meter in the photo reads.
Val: **74.34** ft³
